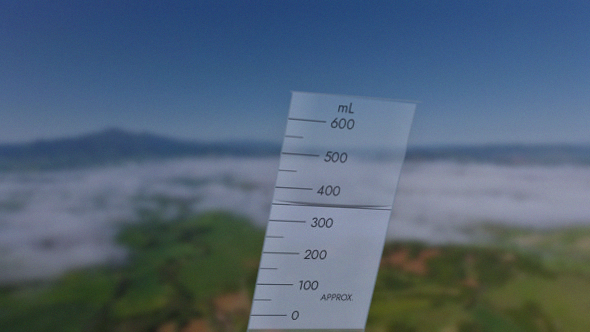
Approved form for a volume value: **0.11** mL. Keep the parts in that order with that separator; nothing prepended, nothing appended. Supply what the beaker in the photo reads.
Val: **350** mL
